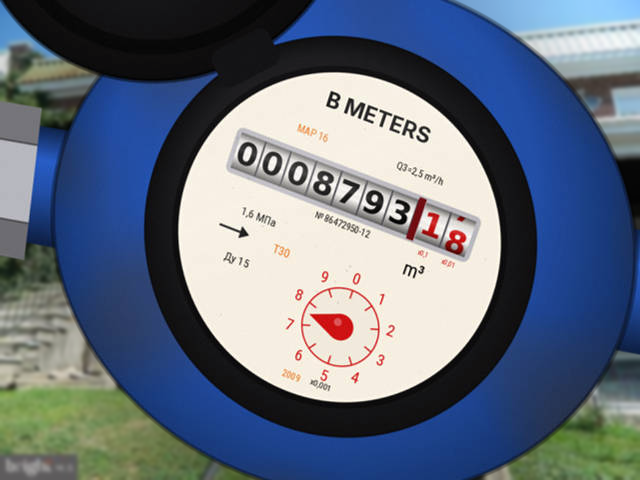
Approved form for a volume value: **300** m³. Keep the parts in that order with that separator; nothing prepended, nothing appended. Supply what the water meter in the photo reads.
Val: **8793.177** m³
